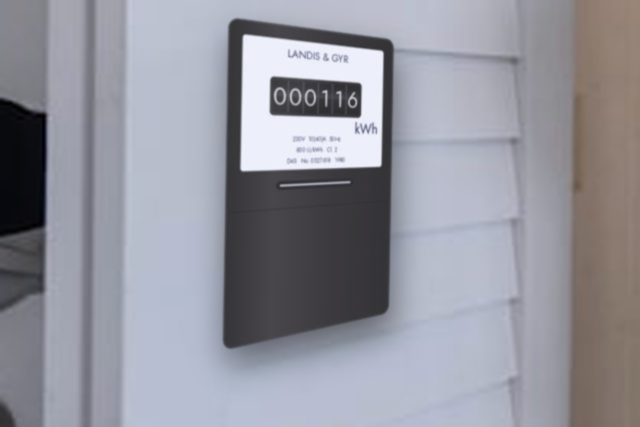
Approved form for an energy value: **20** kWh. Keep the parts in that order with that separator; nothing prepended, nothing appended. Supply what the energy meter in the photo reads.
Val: **116** kWh
